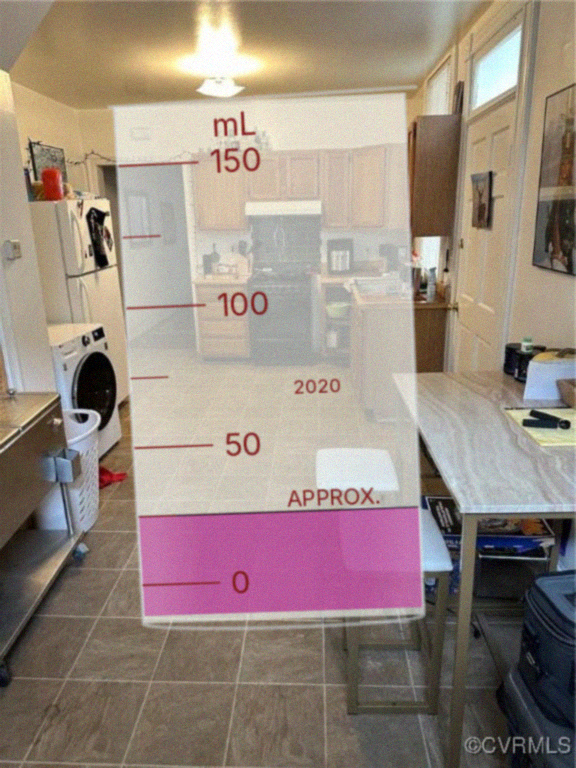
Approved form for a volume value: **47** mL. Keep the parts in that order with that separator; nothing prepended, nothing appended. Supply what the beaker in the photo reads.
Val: **25** mL
